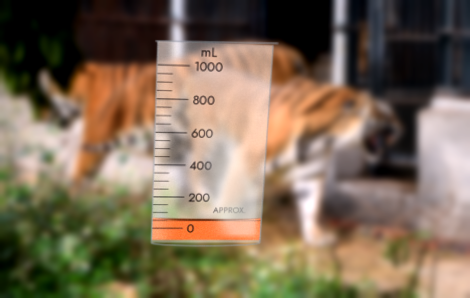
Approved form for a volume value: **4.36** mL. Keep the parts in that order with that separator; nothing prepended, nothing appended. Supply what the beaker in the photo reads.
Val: **50** mL
